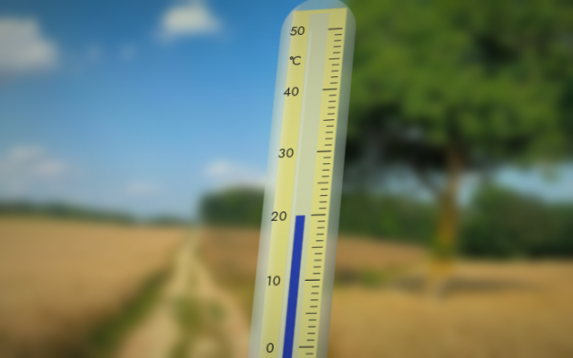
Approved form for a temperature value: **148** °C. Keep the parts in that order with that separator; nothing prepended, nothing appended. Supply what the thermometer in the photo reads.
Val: **20** °C
